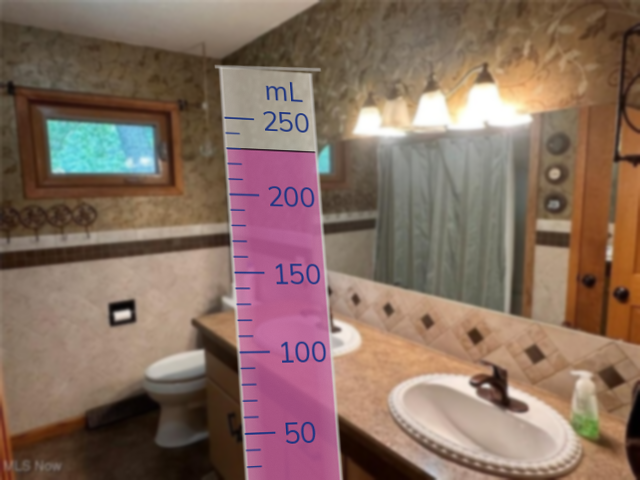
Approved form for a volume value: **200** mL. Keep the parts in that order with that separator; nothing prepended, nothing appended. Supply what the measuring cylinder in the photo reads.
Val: **230** mL
